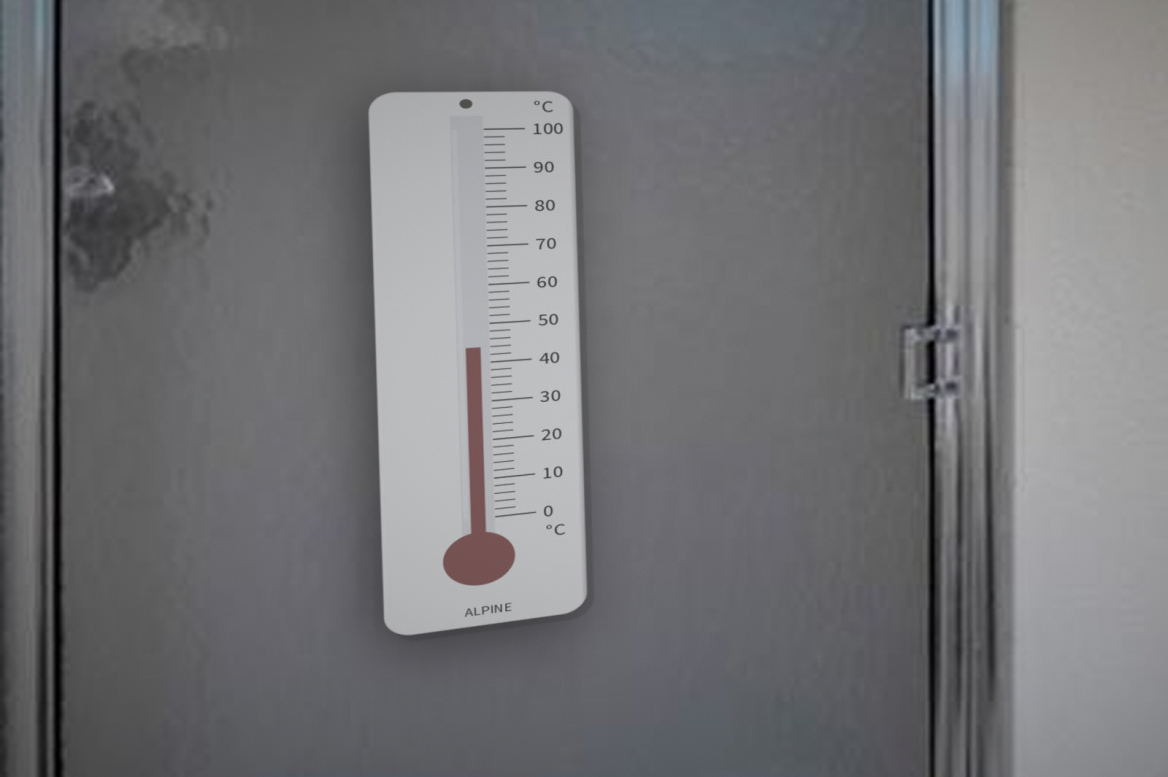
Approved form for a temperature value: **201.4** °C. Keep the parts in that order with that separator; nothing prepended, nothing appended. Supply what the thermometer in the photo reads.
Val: **44** °C
